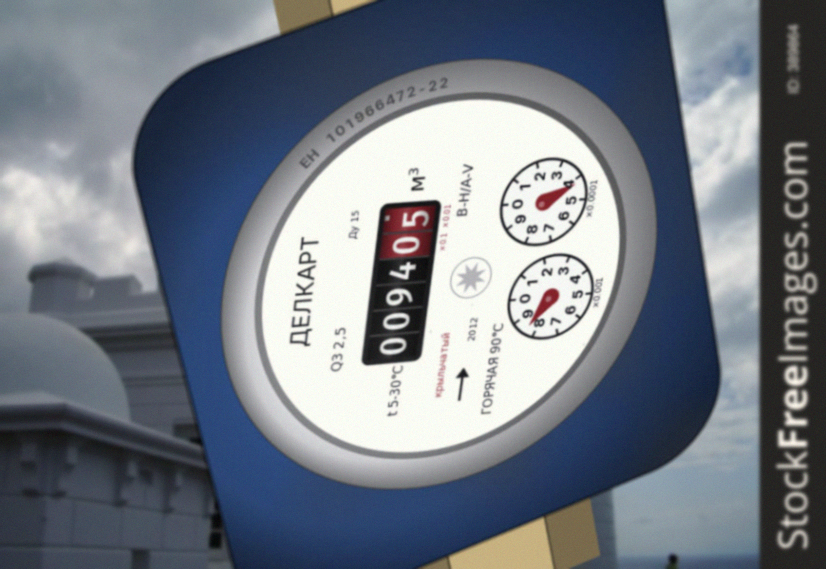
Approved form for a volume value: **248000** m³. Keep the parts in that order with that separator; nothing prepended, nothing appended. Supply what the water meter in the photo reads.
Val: **94.0484** m³
